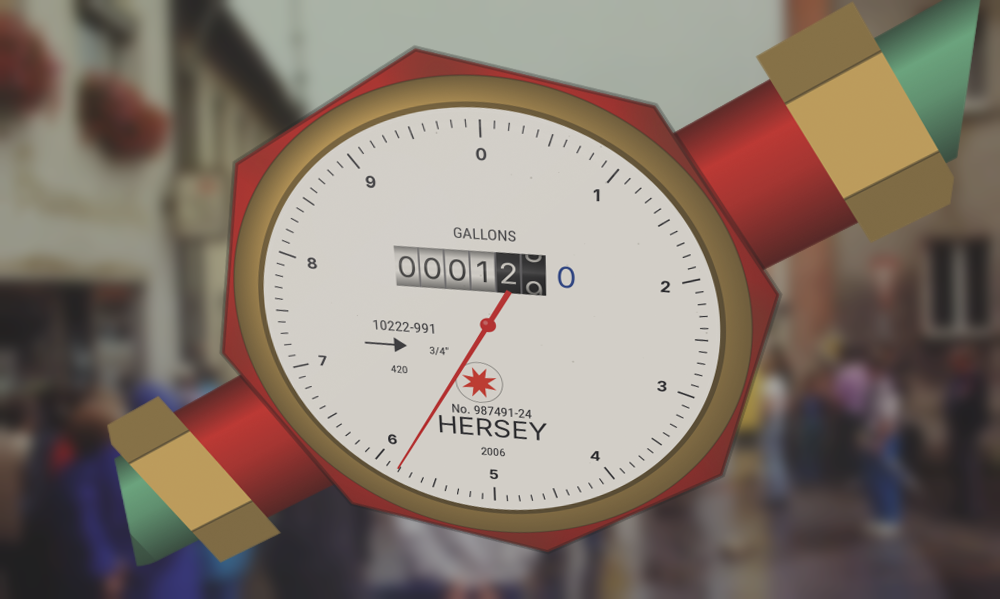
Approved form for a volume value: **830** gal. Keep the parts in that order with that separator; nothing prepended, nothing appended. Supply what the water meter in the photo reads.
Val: **1285.8** gal
